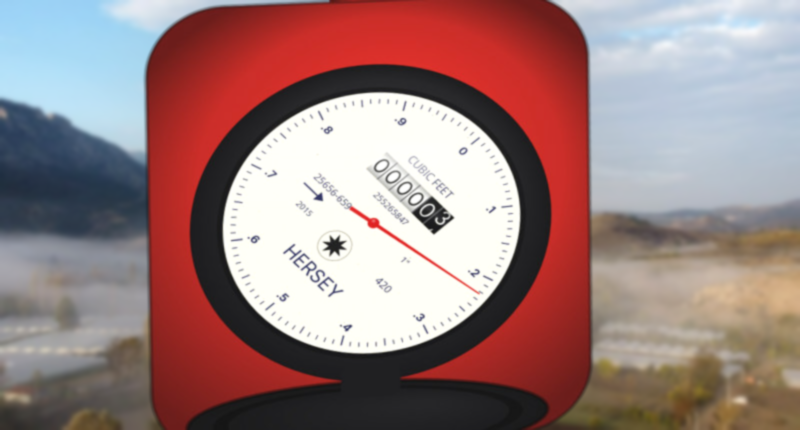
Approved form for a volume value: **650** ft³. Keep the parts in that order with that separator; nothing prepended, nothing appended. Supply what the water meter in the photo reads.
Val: **3.22** ft³
